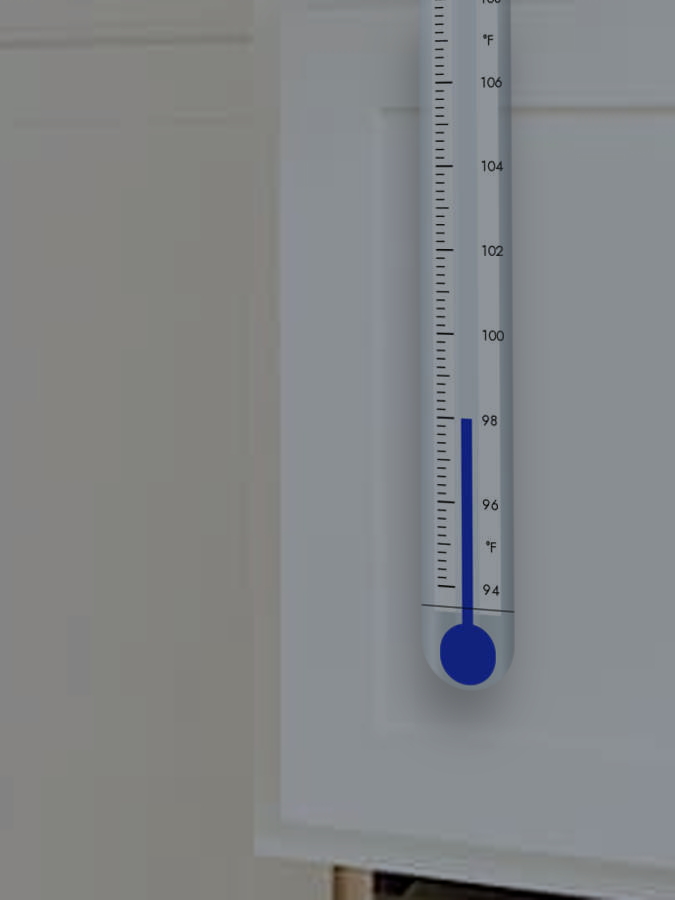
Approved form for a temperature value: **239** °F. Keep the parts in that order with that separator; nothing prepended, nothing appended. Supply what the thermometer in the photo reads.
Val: **98** °F
